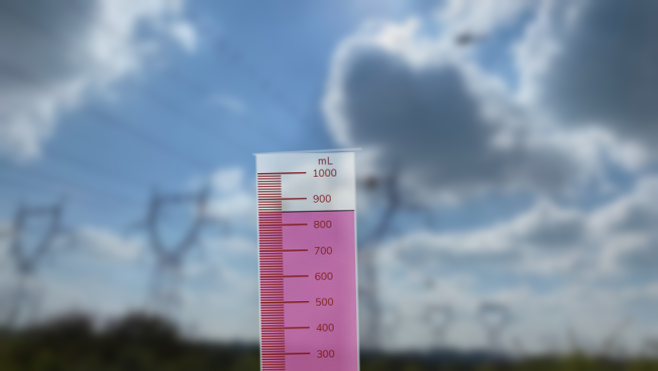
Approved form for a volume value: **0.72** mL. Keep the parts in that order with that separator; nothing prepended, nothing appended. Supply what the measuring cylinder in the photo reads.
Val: **850** mL
